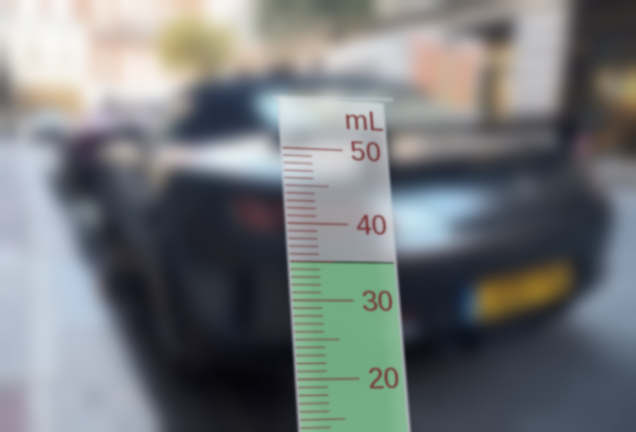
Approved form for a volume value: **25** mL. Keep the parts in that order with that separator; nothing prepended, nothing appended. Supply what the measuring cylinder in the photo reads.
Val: **35** mL
